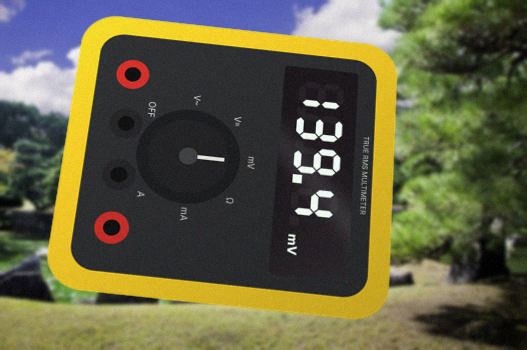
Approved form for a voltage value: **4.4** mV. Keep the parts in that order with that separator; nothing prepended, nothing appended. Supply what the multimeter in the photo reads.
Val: **139.4** mV
